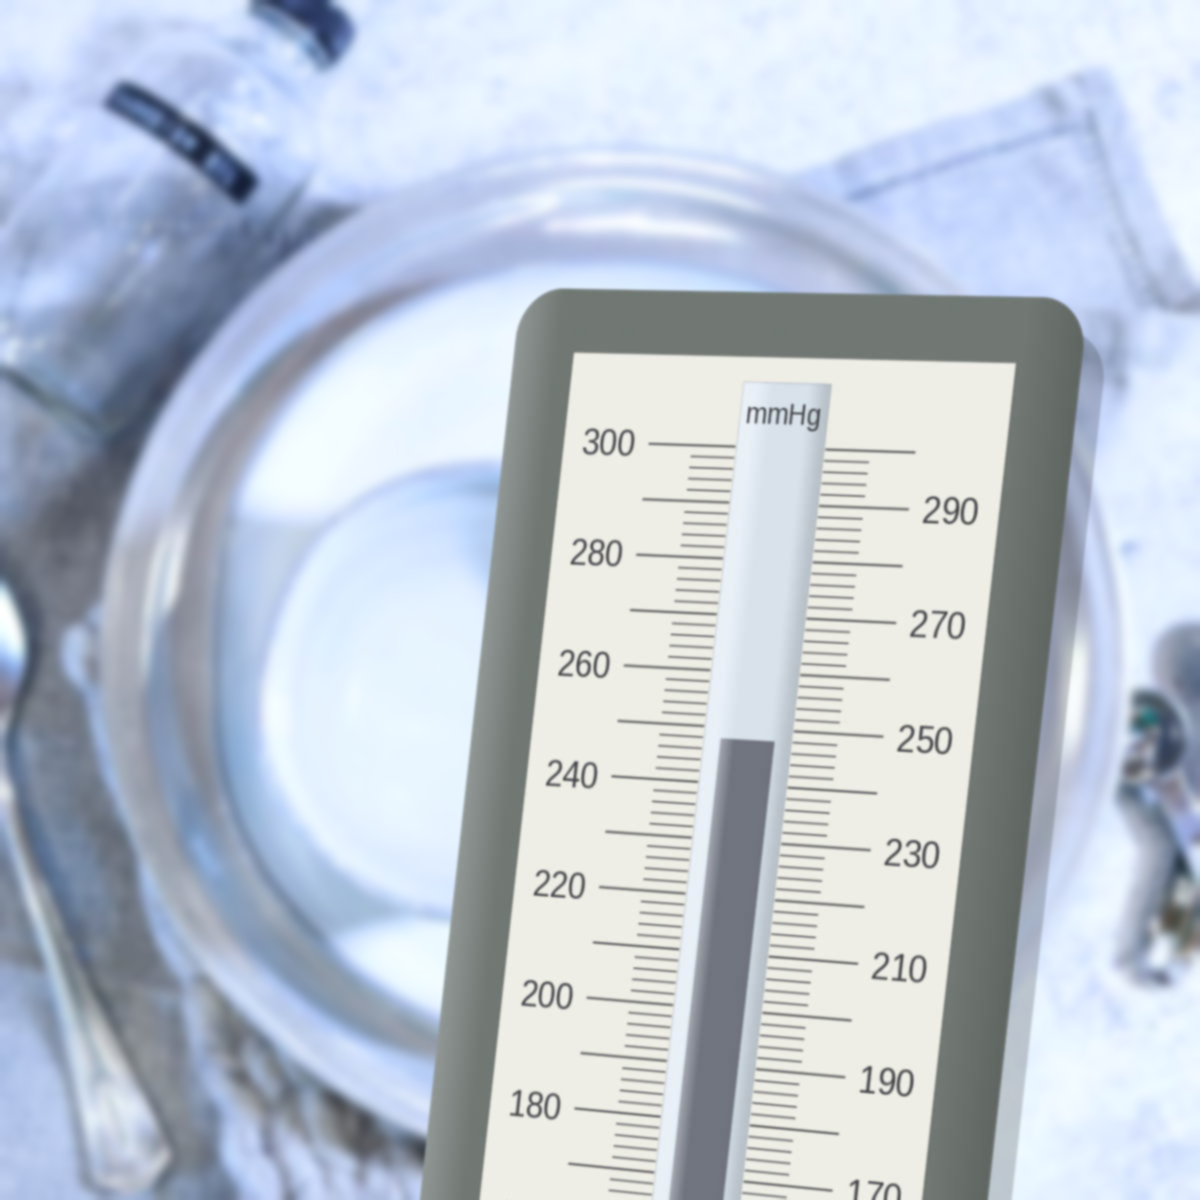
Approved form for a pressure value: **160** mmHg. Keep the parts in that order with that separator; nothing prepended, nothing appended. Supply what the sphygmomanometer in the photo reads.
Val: **248** mmHg
